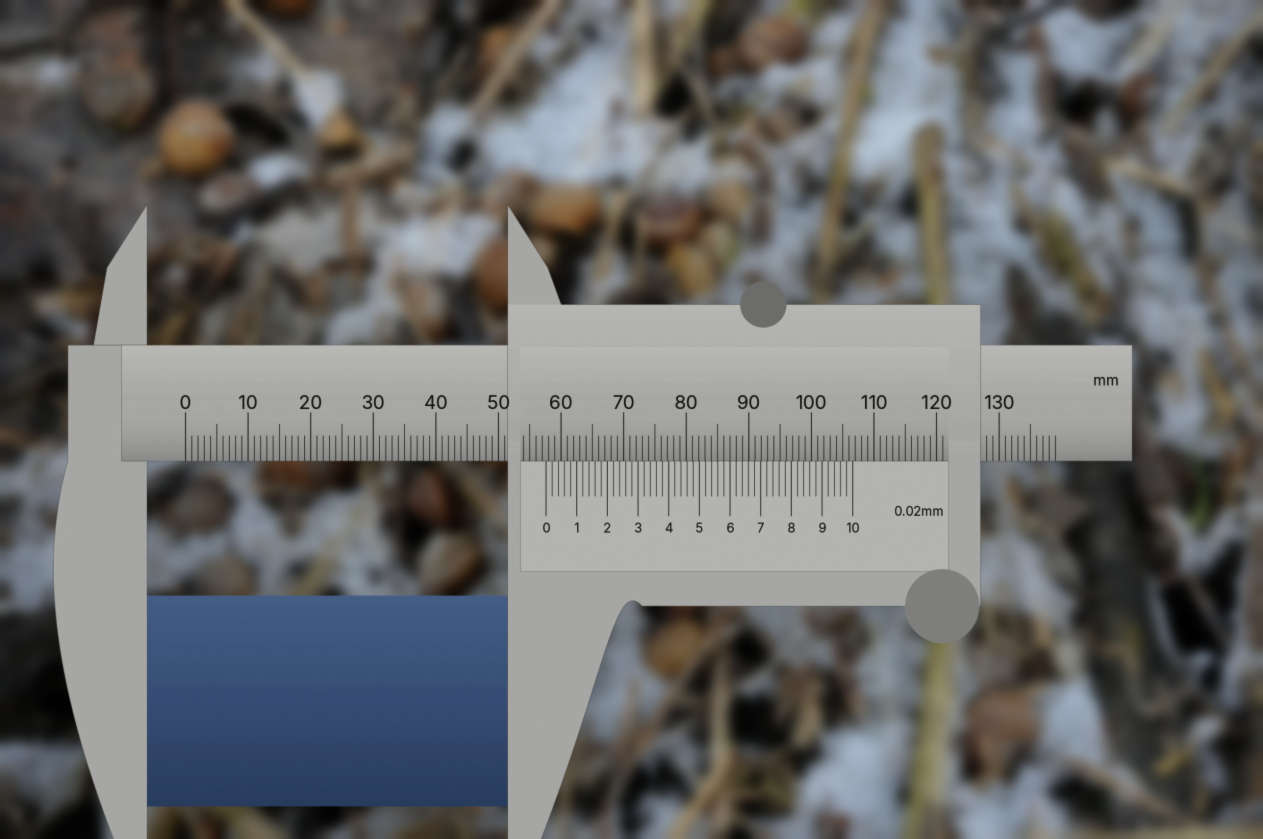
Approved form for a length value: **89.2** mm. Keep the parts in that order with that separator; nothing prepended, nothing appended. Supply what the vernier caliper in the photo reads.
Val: **57.6** mm
